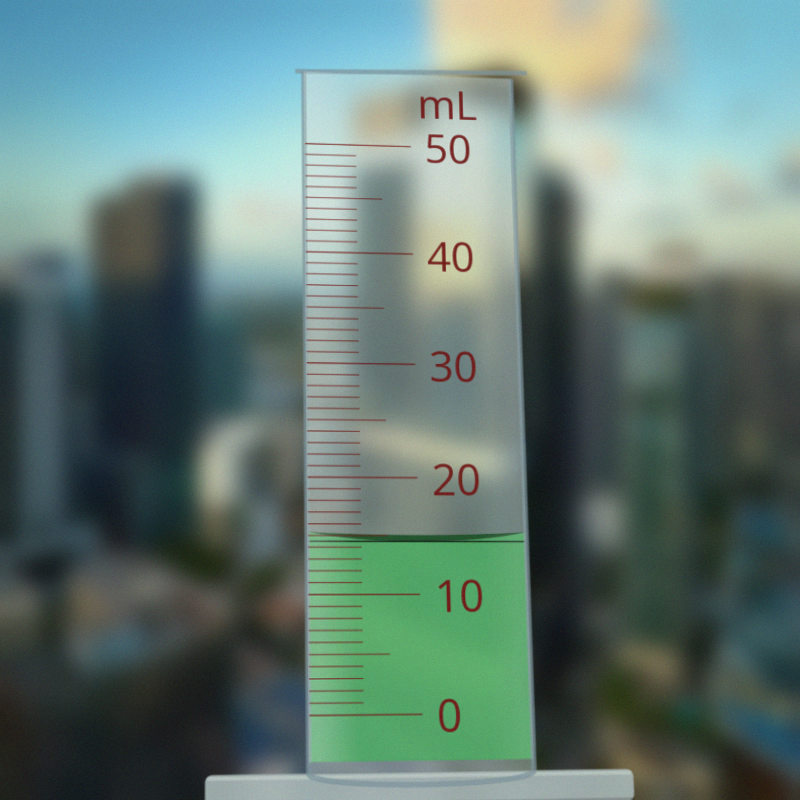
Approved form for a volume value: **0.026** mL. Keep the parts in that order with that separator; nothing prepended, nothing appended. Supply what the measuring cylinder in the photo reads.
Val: **14.5** mL
